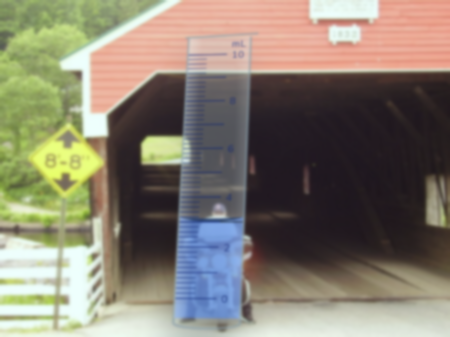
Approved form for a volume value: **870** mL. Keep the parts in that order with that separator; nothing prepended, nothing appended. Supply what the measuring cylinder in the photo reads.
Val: **3** mL
